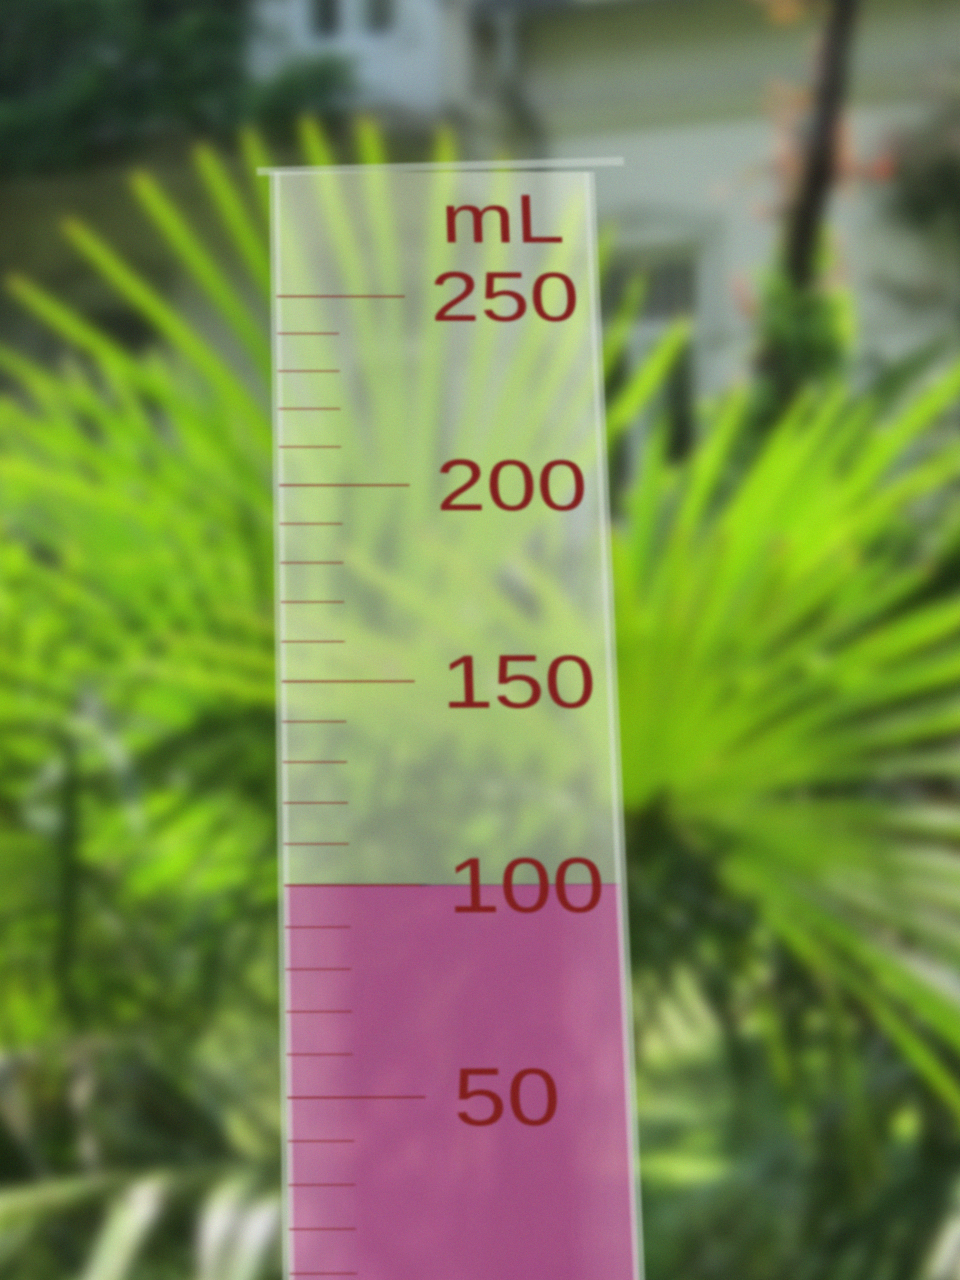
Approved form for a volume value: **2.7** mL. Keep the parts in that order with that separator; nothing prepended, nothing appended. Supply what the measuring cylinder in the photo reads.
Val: **100** mL
